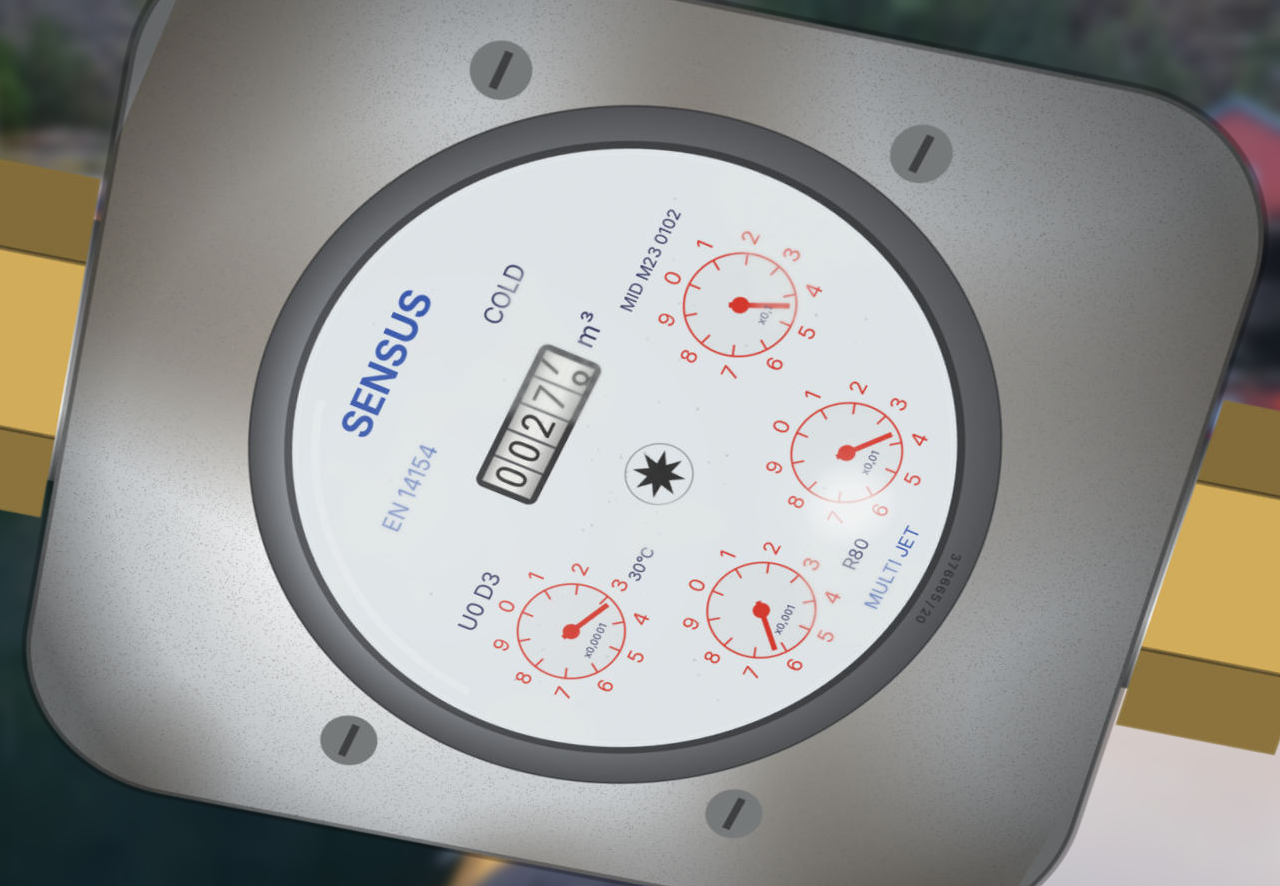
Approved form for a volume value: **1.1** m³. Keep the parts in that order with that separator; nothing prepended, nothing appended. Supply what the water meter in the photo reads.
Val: **277.4363** m³
